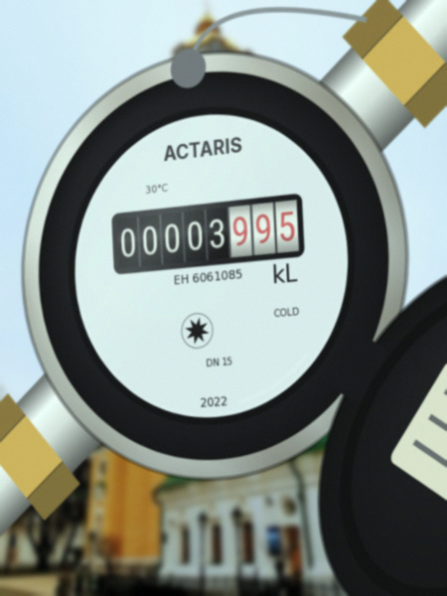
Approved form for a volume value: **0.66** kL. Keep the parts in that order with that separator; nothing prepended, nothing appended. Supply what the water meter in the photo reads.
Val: **3.995** kL
